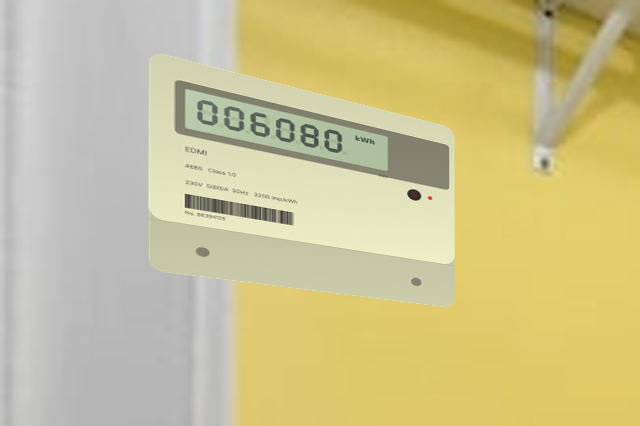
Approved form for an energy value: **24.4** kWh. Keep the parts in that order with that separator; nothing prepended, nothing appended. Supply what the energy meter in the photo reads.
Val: **6080** kWh
